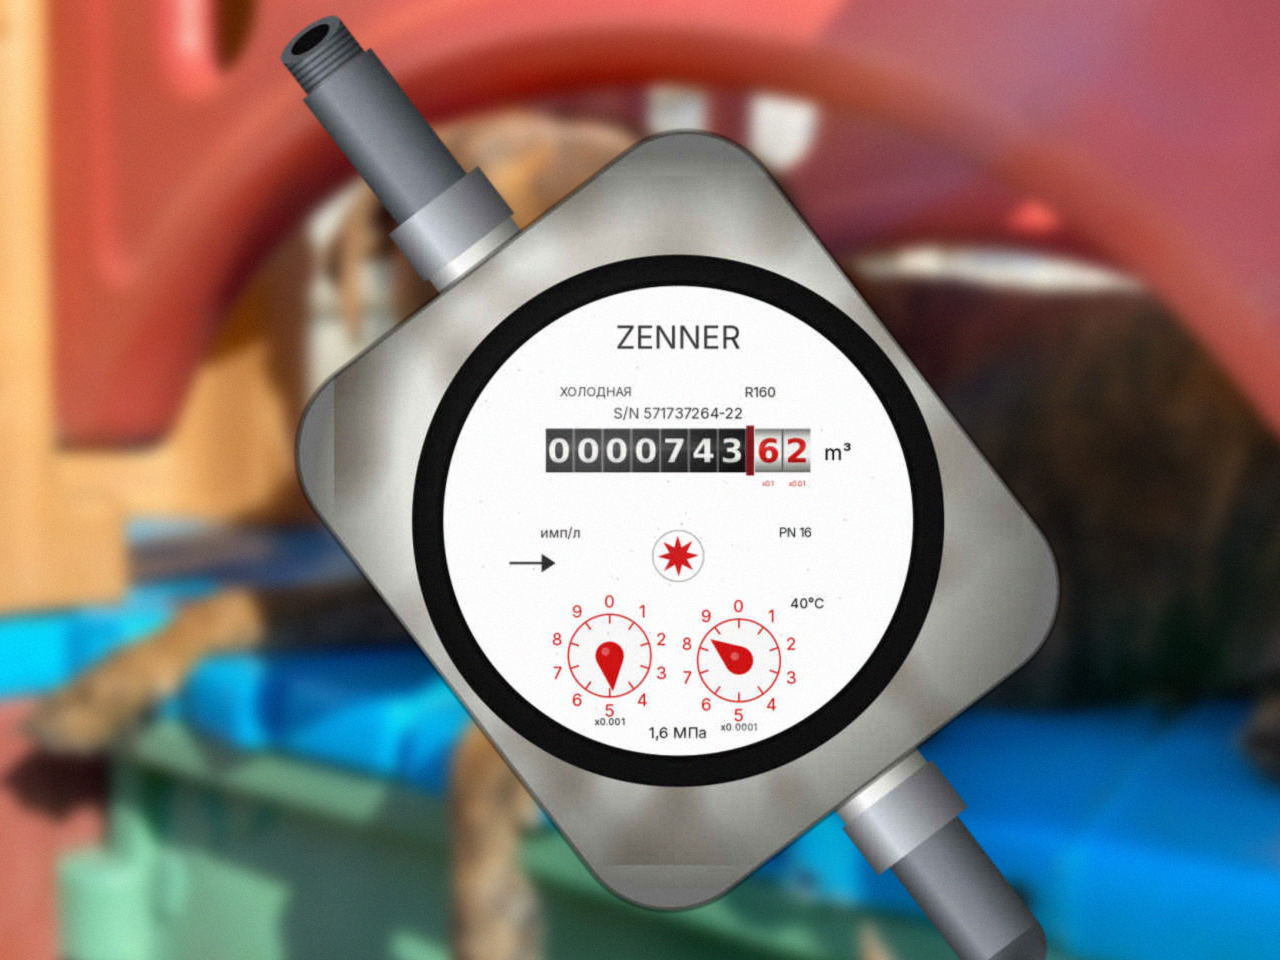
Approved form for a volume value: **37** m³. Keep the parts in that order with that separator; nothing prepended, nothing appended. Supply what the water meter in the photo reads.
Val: **743.6248** m³
